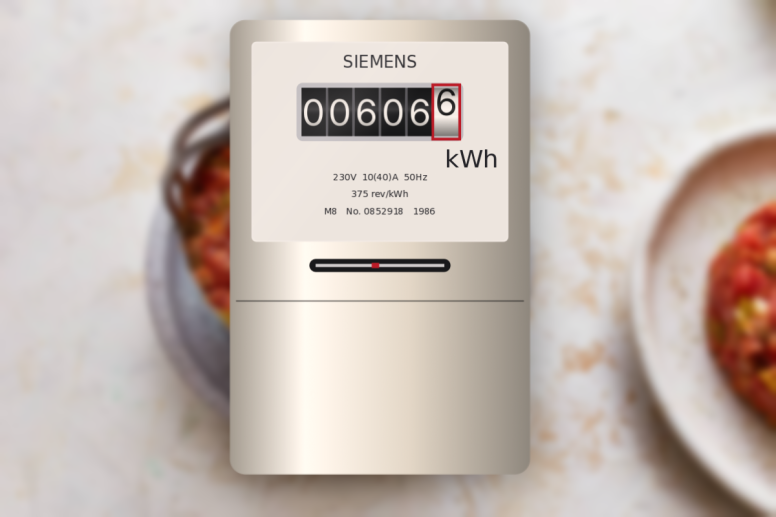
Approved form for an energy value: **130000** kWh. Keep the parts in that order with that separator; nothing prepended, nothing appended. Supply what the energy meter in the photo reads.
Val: **606.6** kWh
